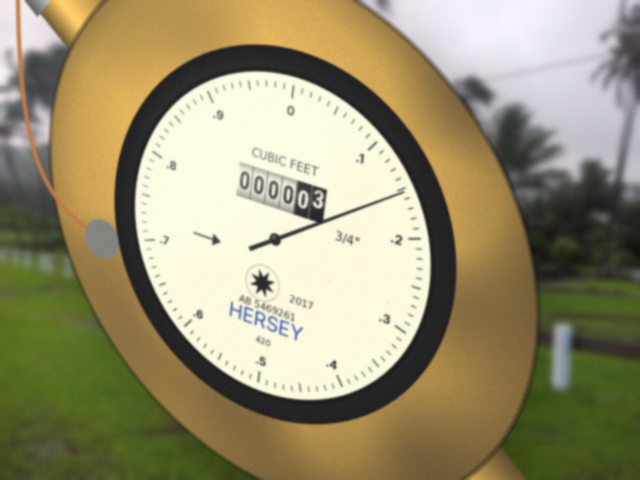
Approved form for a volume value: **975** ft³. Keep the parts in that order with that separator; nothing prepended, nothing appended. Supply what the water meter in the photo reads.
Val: **3.15** ft³
